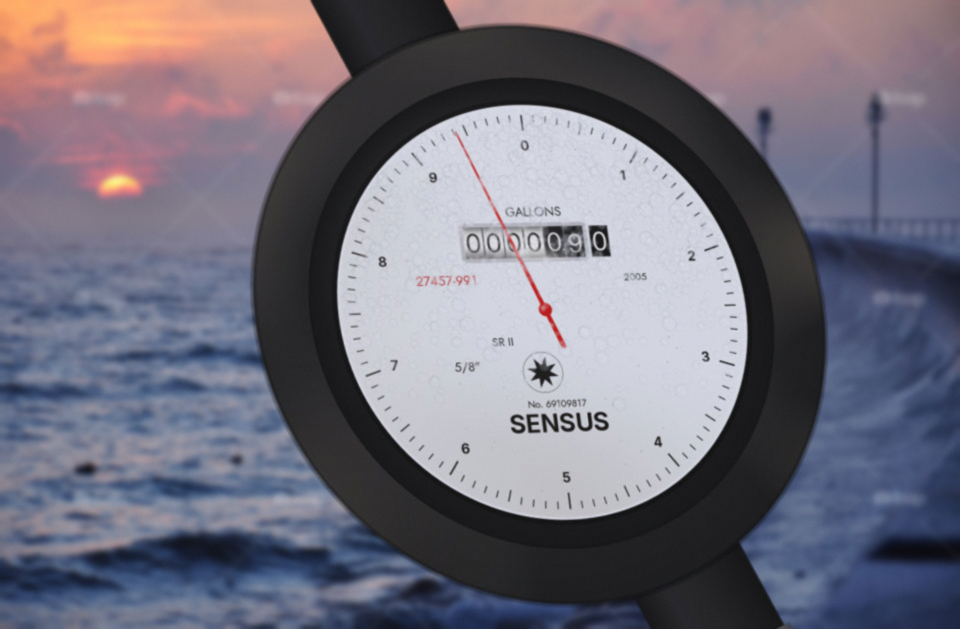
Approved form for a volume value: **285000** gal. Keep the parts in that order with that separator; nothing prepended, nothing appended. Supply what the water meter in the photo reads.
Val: **89.4** gal
